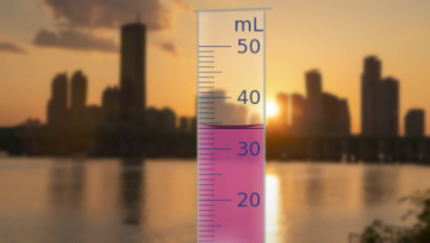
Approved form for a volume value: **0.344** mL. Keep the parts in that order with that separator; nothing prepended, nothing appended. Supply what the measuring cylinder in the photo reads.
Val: **34** mL
